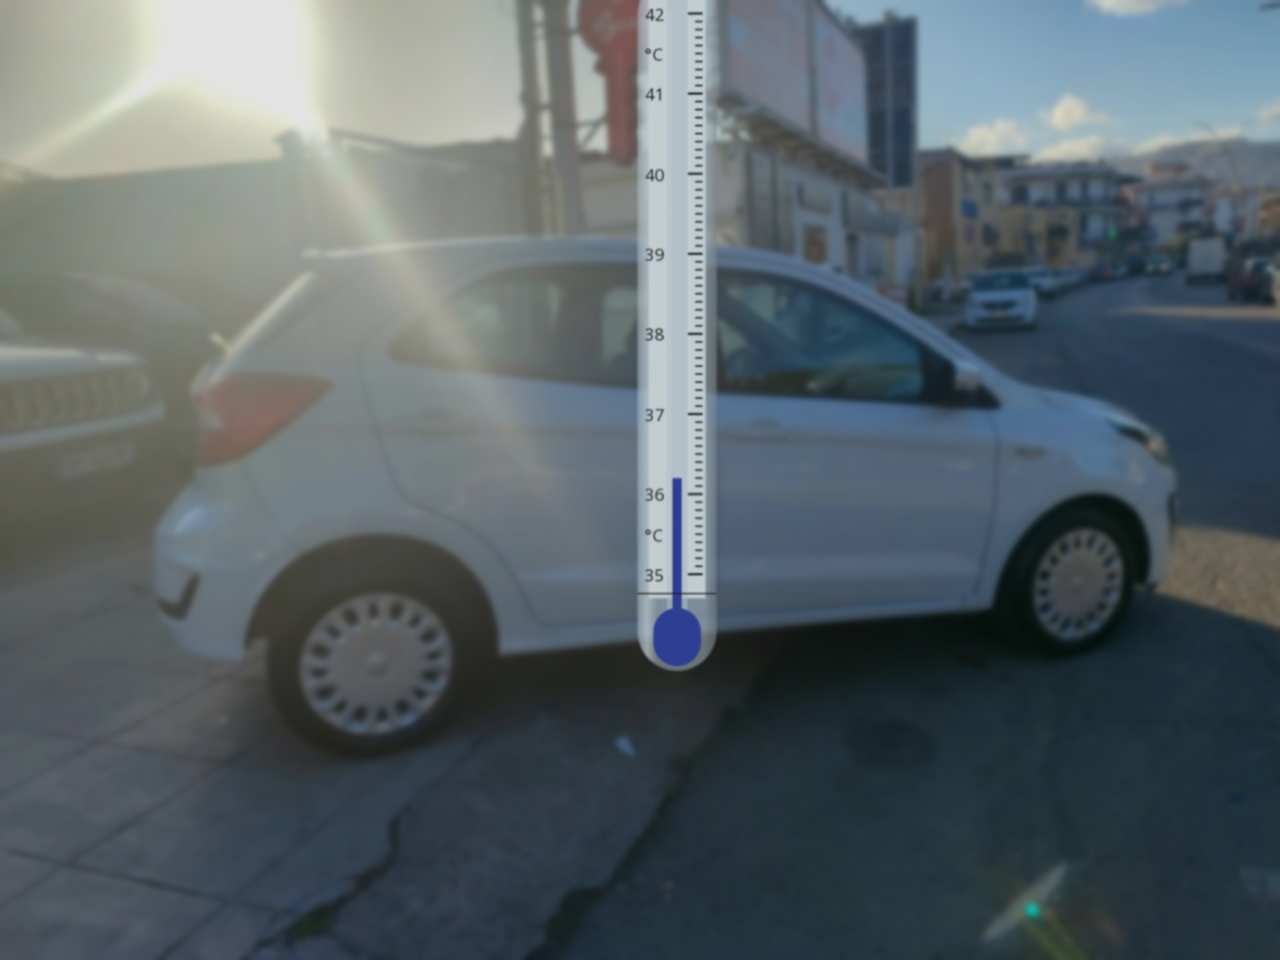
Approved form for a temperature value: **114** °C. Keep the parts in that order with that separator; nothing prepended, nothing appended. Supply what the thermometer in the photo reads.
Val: **36.2** °C
